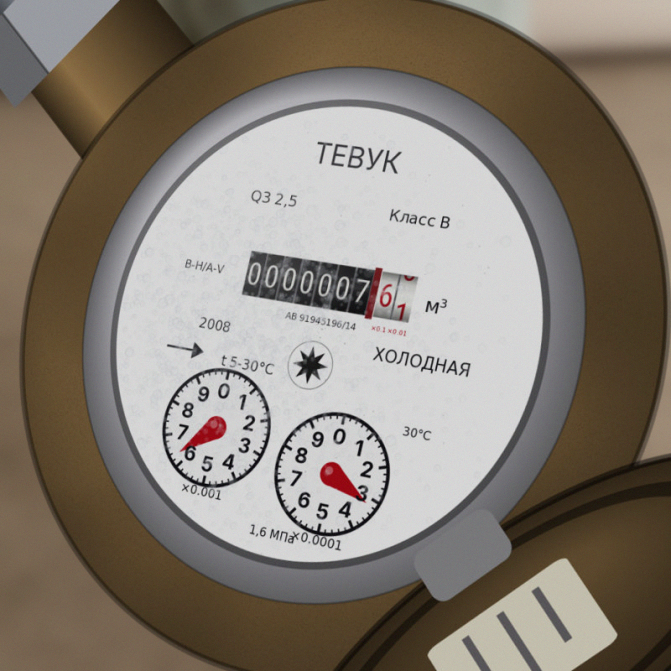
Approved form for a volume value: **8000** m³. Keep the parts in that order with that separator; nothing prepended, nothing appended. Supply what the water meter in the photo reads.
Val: **7.6063** m³
